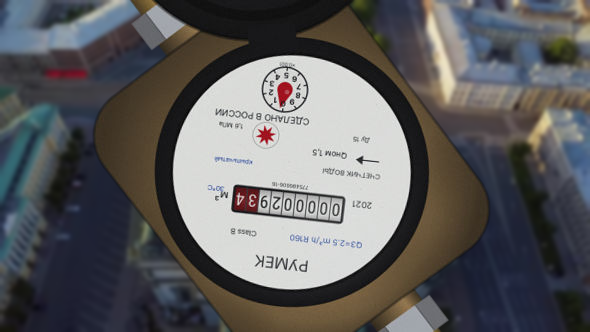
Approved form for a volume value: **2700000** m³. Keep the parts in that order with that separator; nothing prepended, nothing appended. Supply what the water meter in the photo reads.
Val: **29.340** m³
